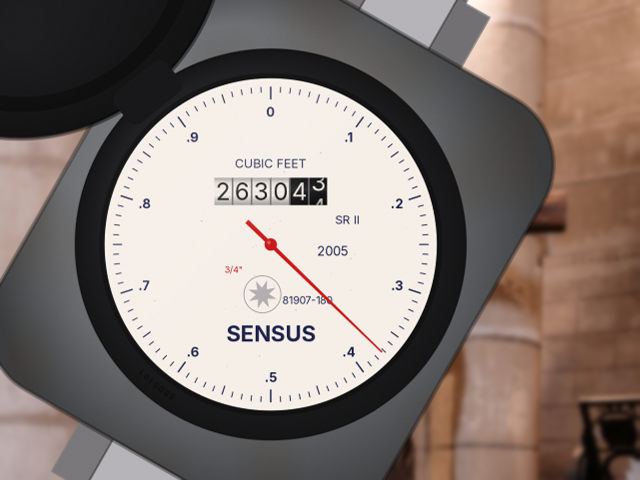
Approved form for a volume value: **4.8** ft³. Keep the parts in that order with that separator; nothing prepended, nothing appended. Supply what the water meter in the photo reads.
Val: **263043.37** ft³
